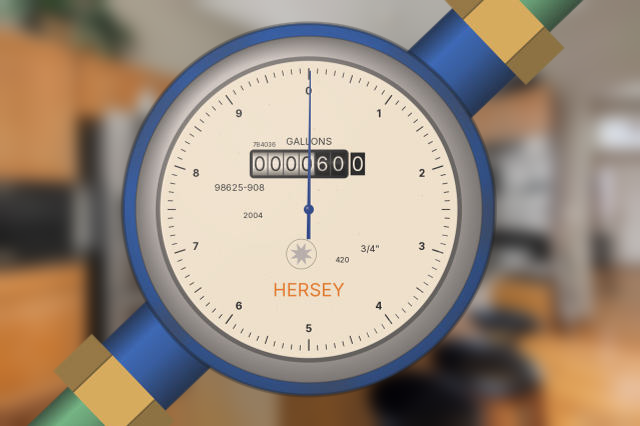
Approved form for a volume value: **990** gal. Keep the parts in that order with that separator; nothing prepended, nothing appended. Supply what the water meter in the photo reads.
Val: **600.0** gal
